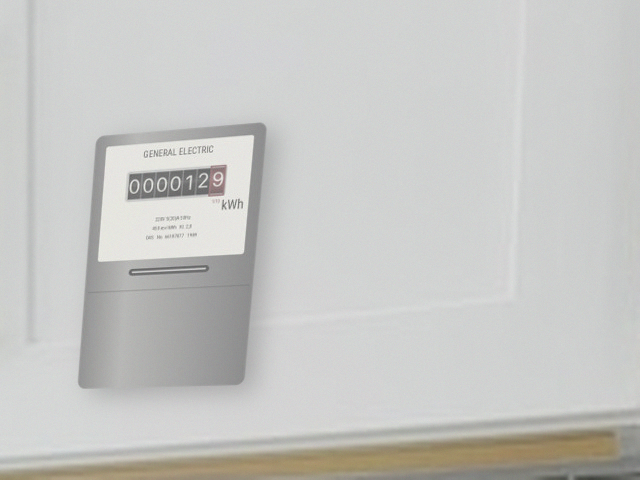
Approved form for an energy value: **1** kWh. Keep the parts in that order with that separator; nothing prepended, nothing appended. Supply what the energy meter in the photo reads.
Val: **12.9** kWh
